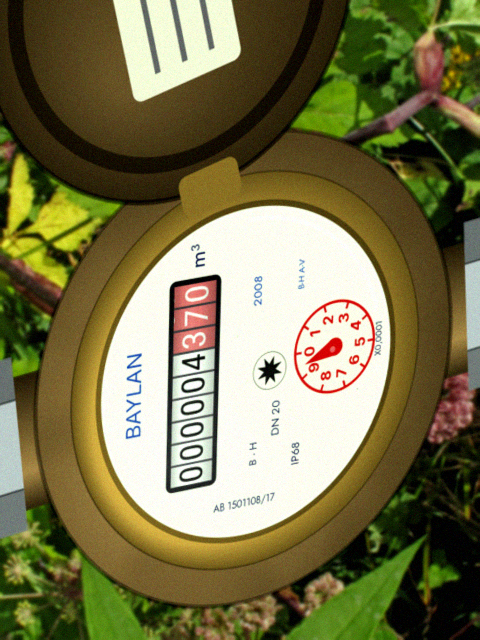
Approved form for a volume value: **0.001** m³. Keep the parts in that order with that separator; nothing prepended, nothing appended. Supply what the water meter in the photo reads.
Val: **4.3699** m³
